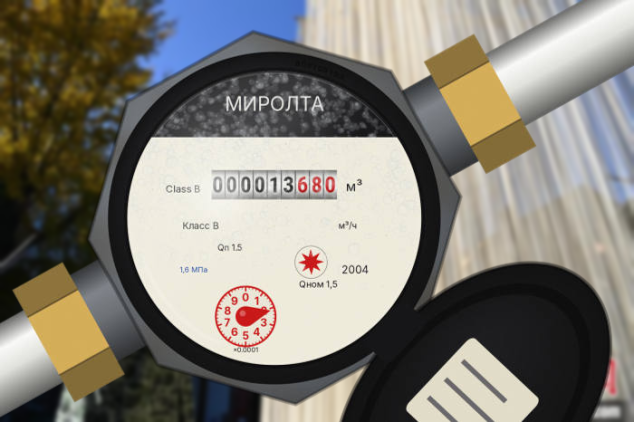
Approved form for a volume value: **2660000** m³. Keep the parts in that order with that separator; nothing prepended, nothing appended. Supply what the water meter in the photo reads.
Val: **13.6802** m³
